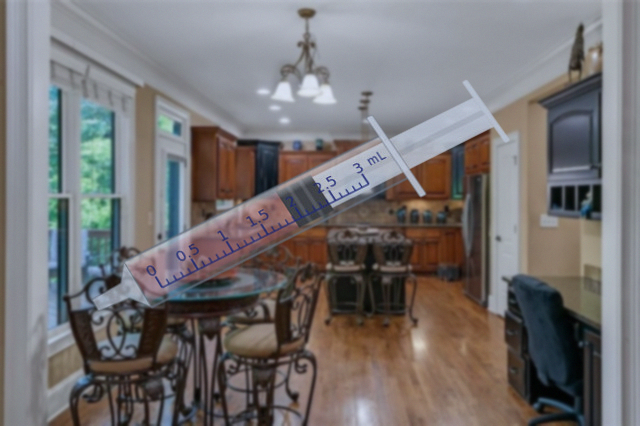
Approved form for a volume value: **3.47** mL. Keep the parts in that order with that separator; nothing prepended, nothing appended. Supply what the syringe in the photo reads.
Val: **1.9** mL
